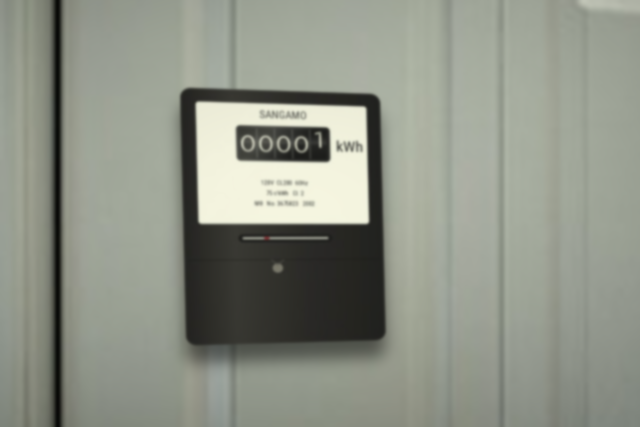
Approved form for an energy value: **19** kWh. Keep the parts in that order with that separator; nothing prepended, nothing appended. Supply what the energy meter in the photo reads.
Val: **1** kWh
